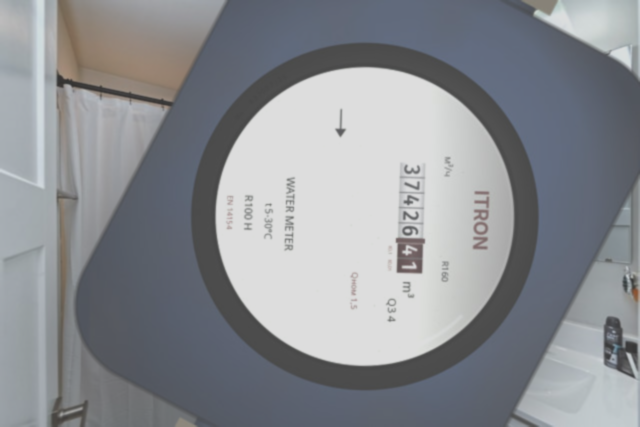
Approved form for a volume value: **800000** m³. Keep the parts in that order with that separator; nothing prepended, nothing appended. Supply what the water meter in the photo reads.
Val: **37426.41** m³
